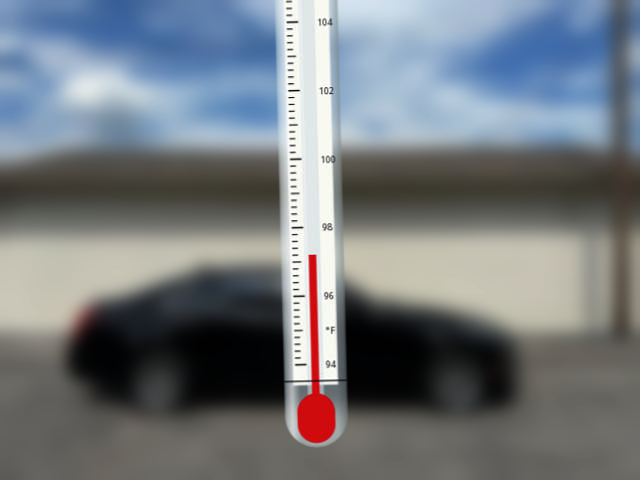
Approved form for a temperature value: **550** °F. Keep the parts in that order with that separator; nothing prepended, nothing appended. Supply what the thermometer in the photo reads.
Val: **97.2** °F
